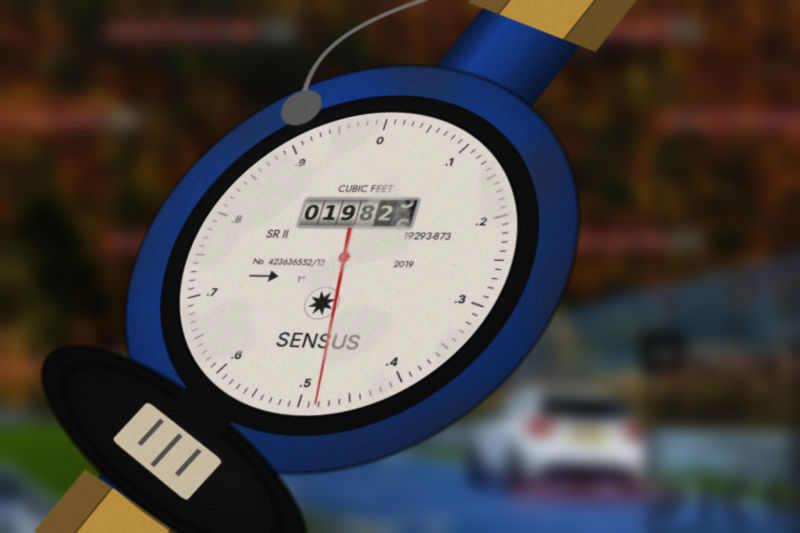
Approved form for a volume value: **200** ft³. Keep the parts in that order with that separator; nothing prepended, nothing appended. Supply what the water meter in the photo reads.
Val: **19825.48** ft³
